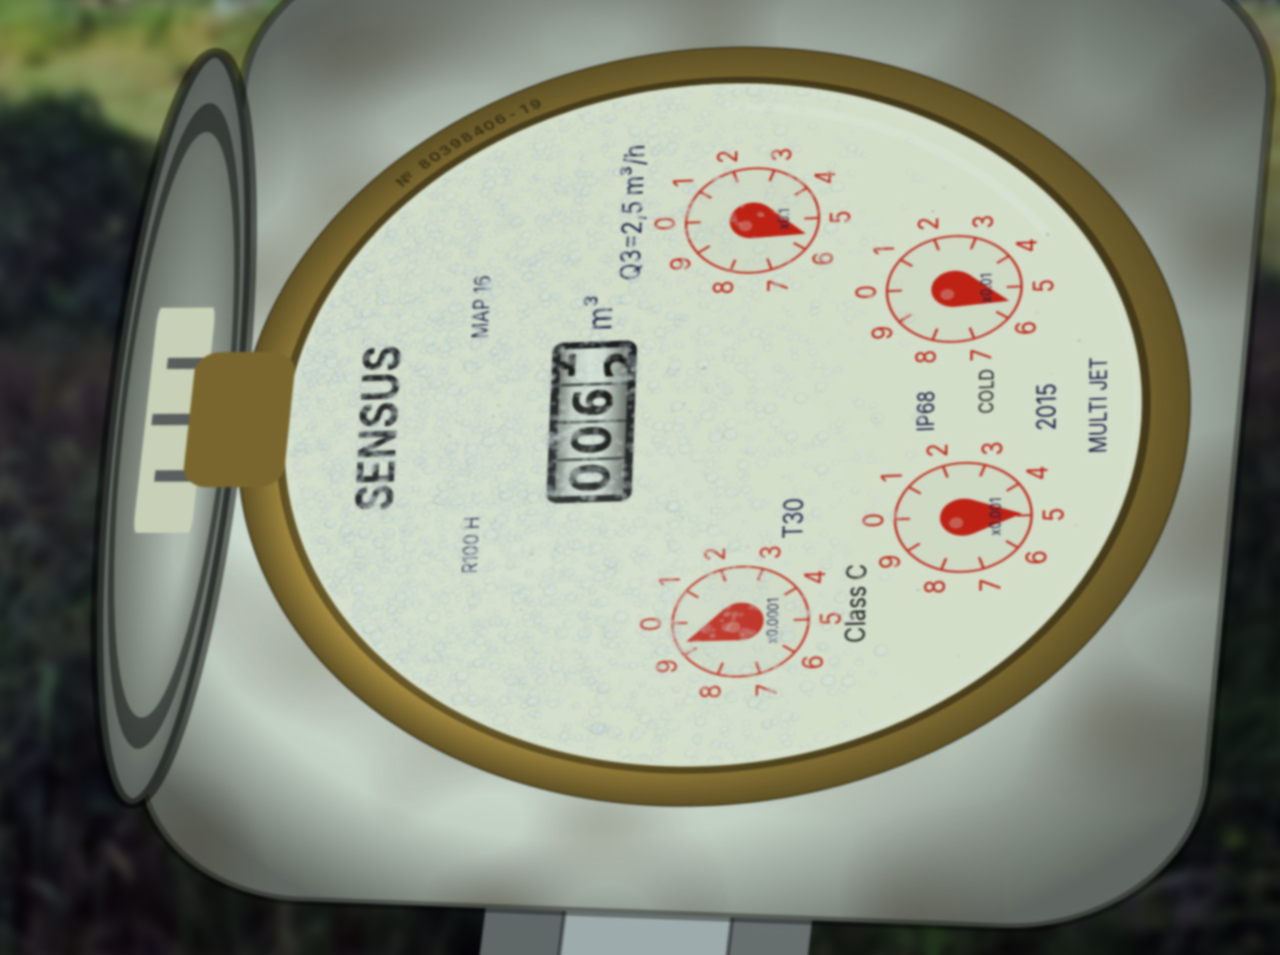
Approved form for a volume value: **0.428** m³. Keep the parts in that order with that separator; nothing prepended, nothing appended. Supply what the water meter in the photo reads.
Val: **61.5549** m³
